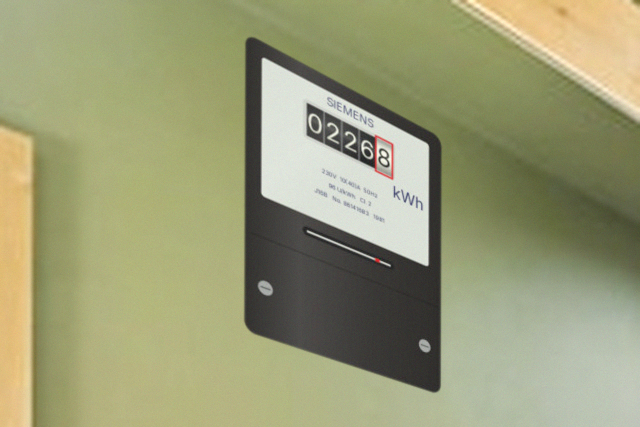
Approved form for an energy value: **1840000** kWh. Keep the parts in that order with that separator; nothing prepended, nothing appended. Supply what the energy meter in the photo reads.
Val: **226.8** kWh
